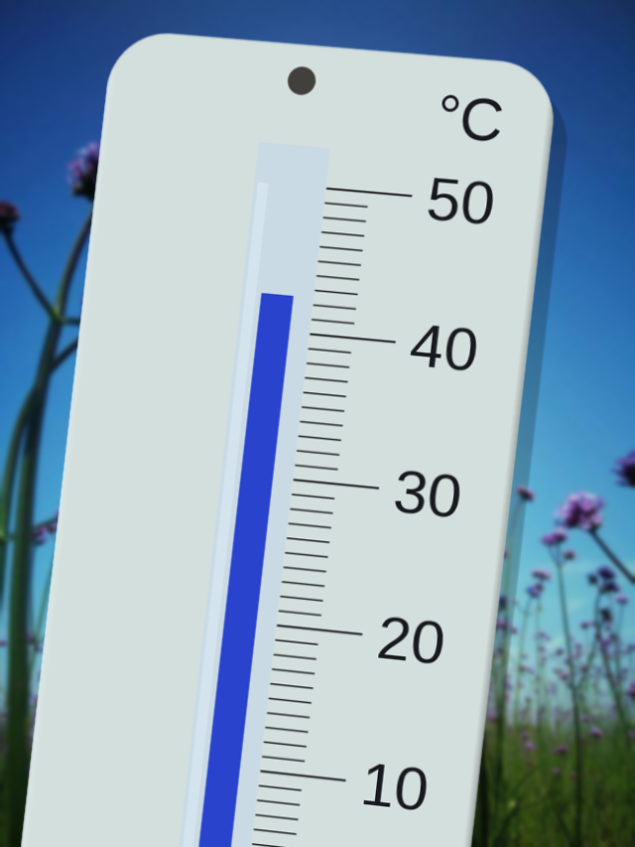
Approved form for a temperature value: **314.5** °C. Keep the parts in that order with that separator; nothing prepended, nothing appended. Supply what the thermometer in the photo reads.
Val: **42.5** °C
